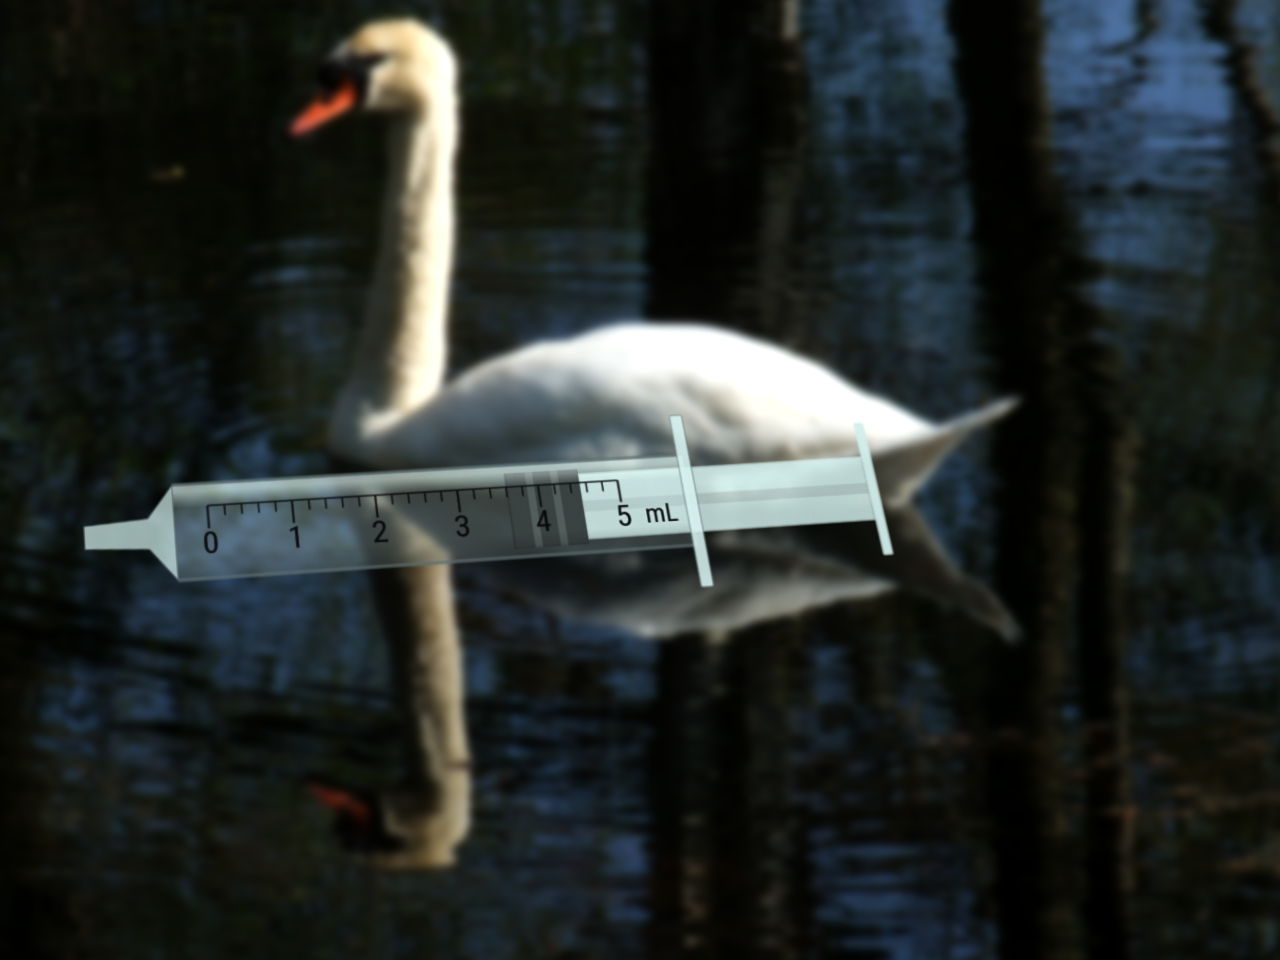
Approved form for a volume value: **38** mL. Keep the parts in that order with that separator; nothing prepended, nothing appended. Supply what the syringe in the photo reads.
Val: **3.6** mL
